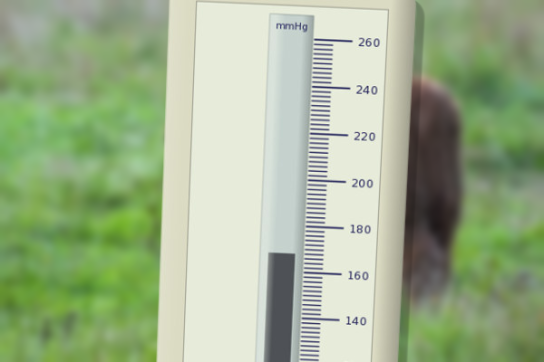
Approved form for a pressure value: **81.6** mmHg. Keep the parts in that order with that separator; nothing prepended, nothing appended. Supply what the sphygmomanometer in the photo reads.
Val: **168** mmHg
